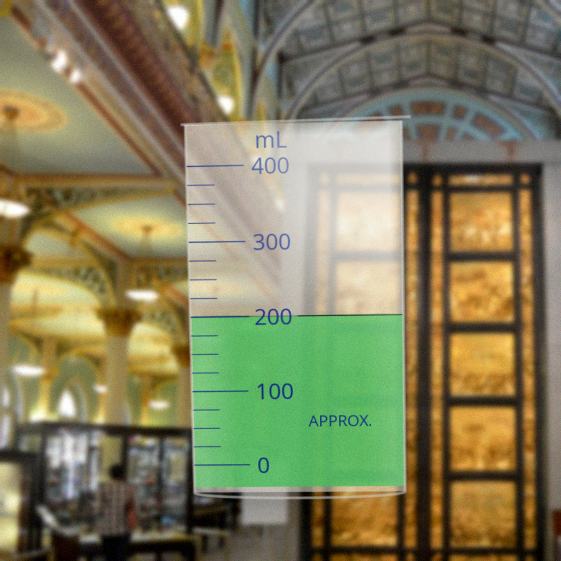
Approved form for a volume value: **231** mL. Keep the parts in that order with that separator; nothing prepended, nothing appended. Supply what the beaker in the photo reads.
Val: **200** mL
